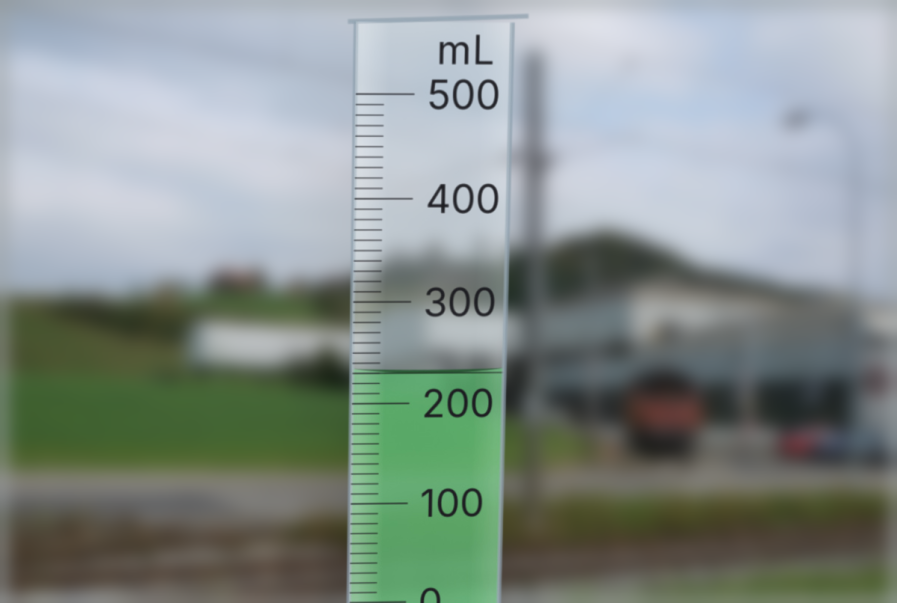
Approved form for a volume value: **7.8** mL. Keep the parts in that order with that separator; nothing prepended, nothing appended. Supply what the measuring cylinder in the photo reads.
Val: **230** mL
